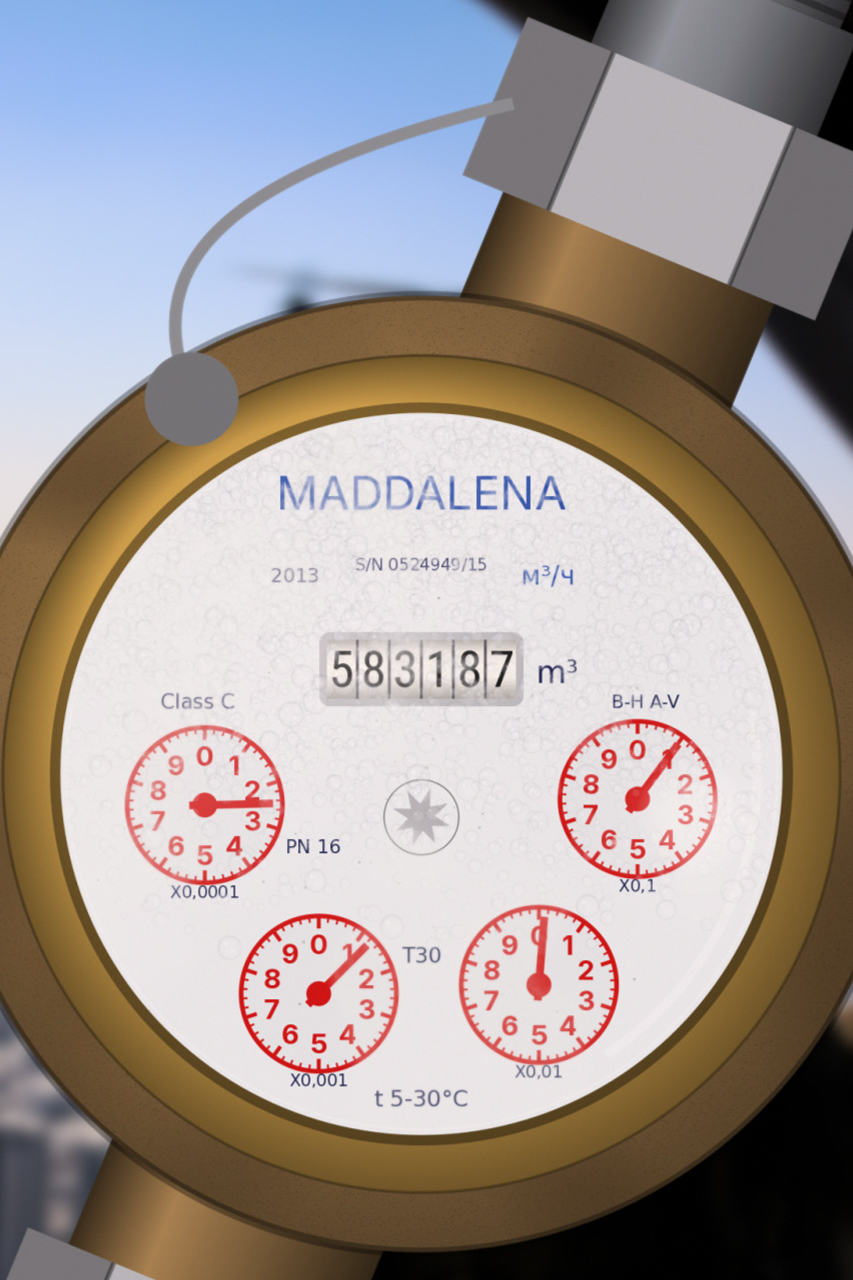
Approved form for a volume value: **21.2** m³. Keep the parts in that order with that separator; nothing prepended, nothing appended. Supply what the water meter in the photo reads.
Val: **583187.1012** m³
